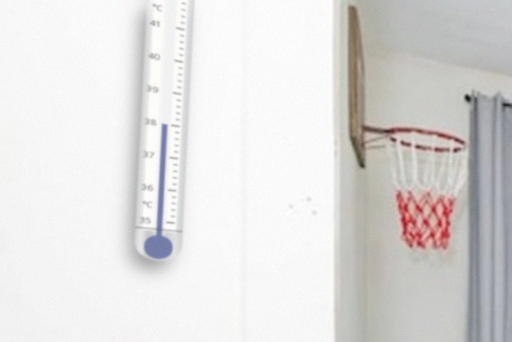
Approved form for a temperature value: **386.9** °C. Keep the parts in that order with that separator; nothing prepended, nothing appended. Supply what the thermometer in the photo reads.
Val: **38** °C
